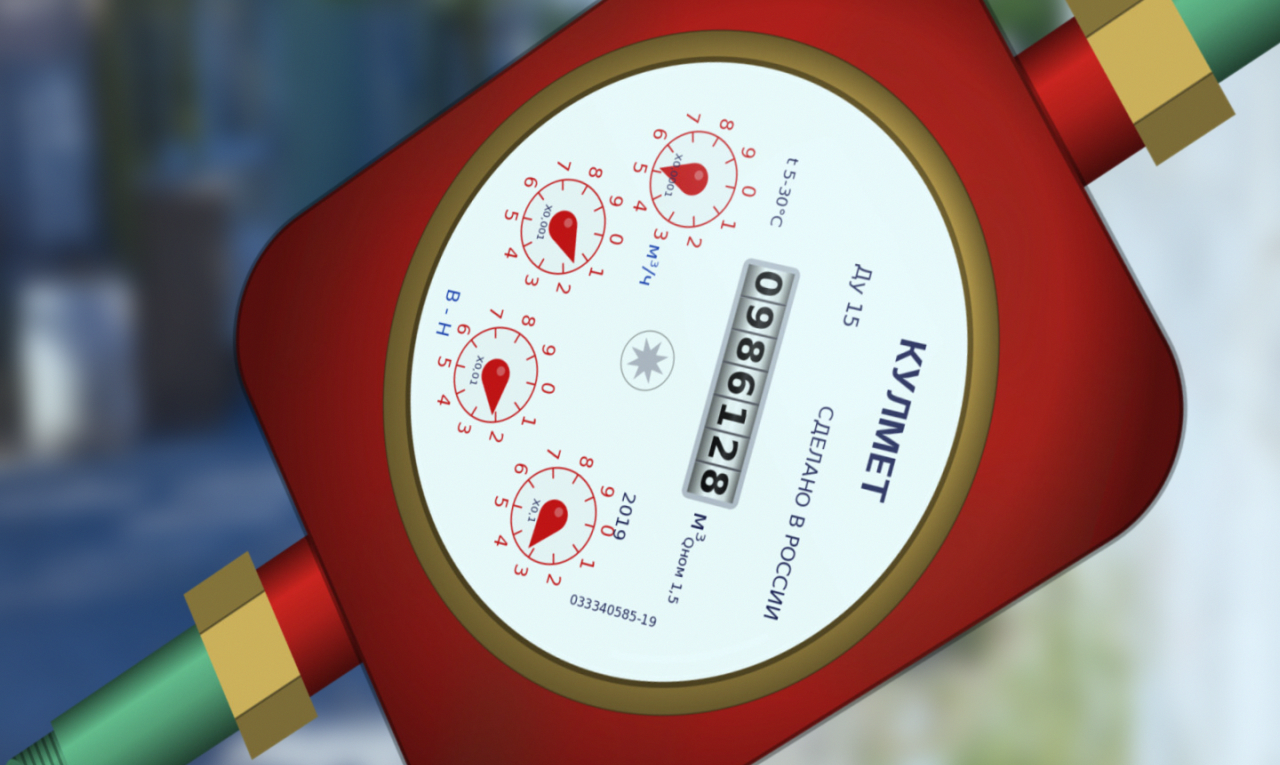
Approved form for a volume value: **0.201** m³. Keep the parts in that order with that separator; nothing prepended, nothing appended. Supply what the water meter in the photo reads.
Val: **986128.3215** m³
